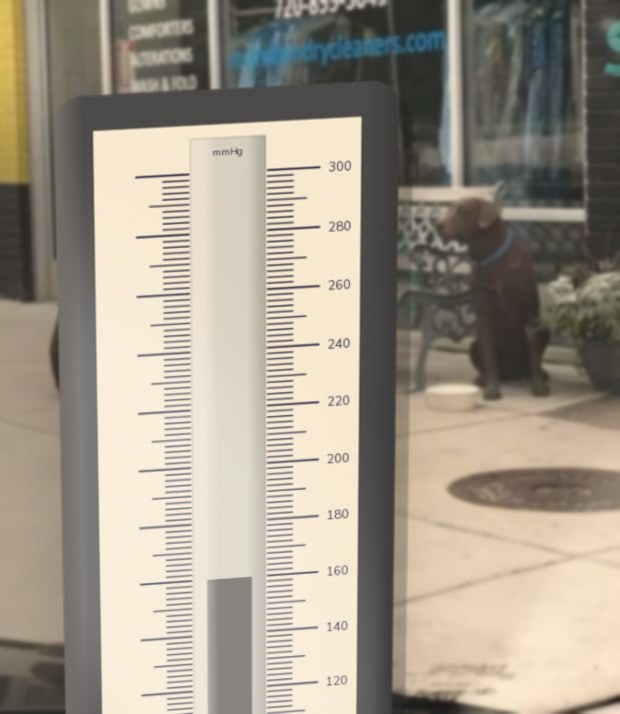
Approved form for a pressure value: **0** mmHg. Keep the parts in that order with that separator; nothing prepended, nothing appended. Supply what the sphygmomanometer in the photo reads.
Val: **160** mmHg
